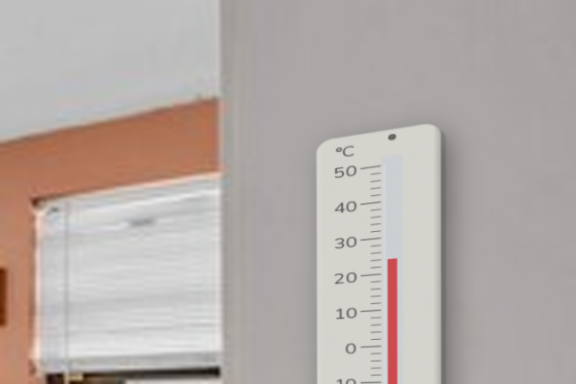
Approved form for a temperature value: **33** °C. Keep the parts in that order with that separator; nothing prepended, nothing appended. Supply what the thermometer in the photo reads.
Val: **24** °C
